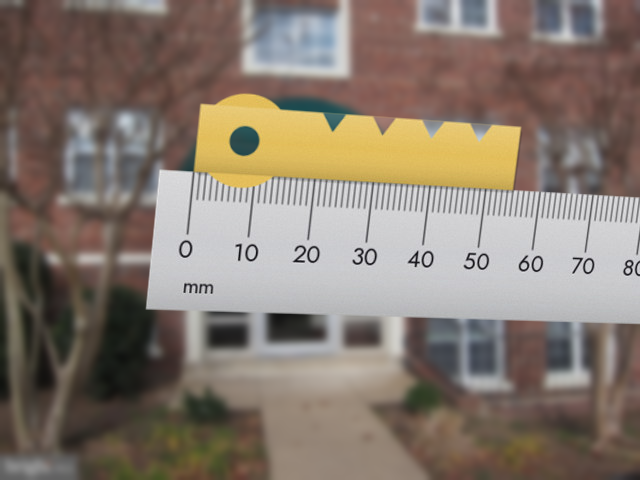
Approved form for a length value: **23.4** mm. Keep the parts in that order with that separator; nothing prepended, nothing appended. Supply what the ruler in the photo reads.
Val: **55** mm
